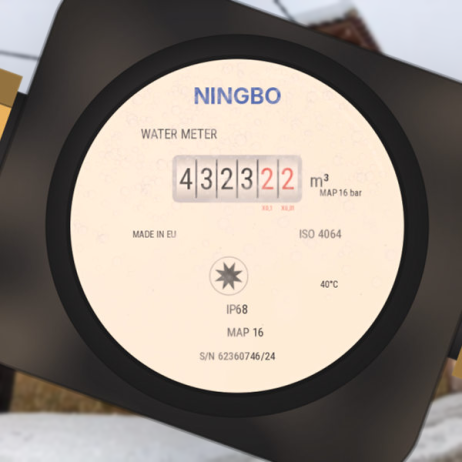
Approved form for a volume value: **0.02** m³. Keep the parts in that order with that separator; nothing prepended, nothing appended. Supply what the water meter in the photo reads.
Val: **4323.22** m³
